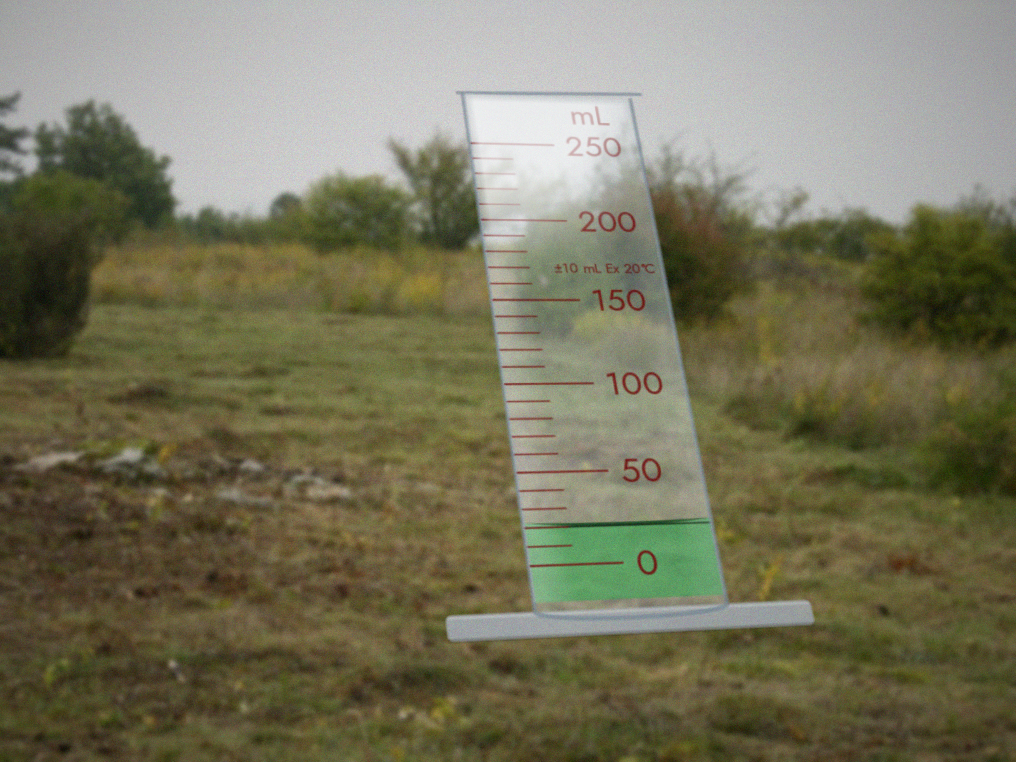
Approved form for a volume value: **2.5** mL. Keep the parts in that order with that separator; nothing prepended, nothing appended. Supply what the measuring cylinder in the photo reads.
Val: **20** mL
